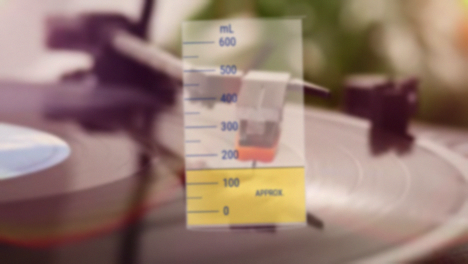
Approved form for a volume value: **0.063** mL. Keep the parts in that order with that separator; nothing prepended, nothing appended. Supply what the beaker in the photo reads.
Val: **150** mL
